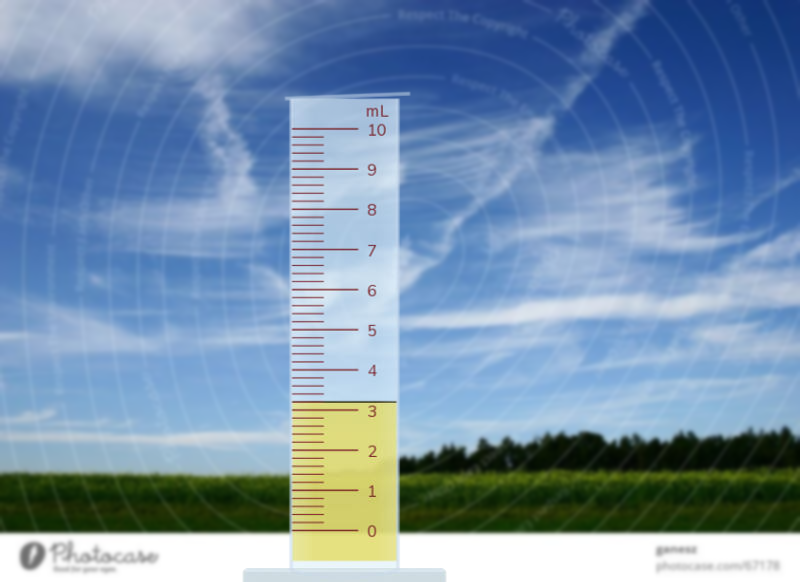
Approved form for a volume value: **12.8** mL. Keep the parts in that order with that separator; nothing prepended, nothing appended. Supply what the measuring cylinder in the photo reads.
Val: **3.2** mL
